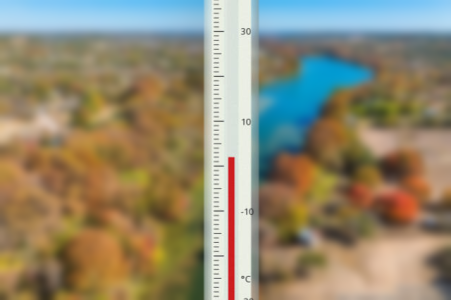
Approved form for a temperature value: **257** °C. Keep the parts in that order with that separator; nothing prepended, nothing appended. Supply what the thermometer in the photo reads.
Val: **2** °C
